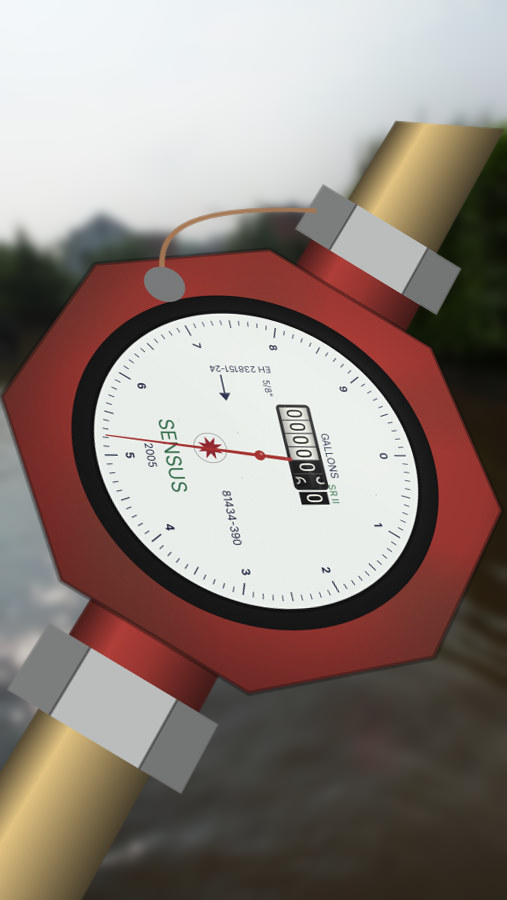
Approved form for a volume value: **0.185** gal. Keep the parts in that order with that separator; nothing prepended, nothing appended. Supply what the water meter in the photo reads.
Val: **55.2** gal
